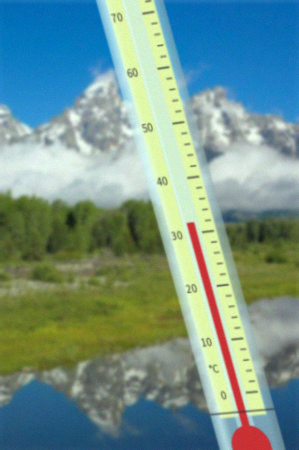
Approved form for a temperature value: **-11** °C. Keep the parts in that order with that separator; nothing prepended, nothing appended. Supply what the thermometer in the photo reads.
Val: **32** °C
